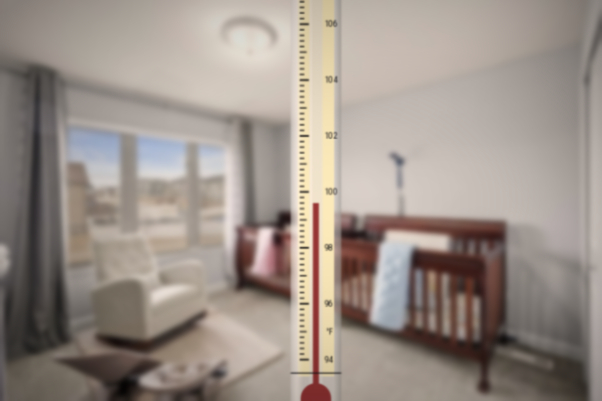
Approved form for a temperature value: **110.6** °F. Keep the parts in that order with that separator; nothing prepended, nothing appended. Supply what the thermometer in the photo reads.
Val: **99.6** °F
